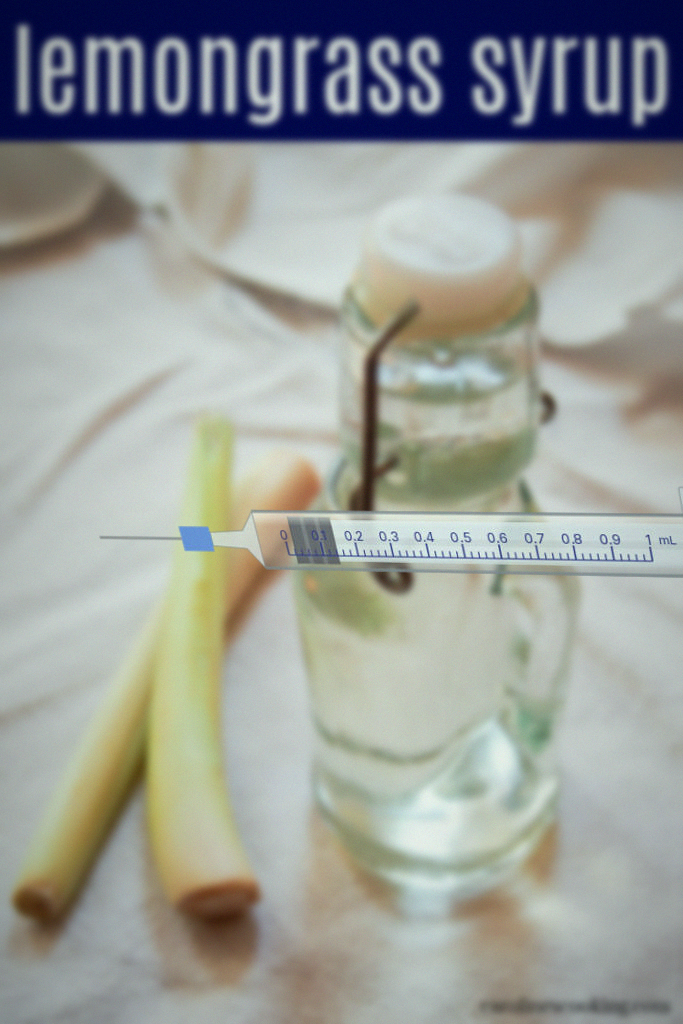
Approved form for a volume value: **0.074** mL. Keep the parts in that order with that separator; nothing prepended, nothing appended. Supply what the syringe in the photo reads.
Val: **0.02** mL
